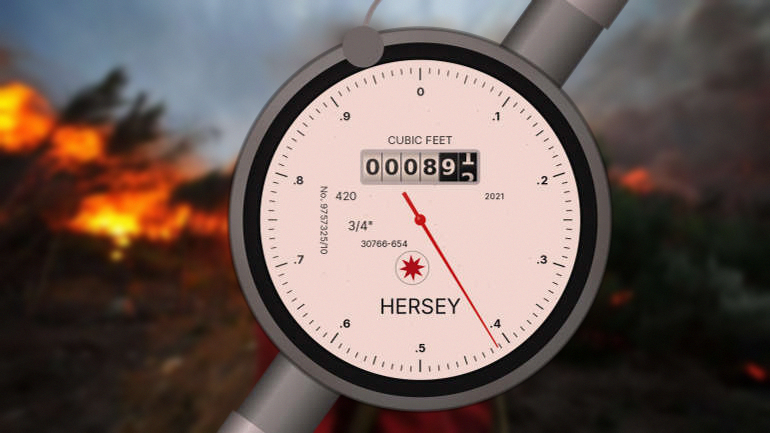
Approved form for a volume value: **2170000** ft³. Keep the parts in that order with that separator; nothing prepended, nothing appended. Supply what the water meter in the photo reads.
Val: **891.41** ft³
